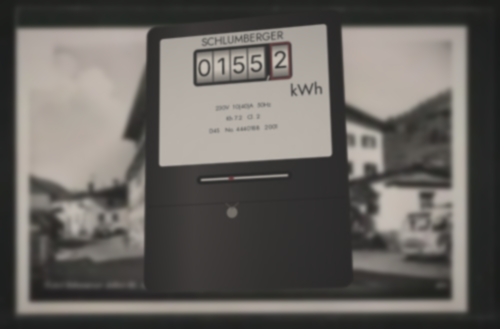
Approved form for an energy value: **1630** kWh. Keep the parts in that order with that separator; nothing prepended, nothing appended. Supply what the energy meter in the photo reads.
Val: **155.2** kWh
